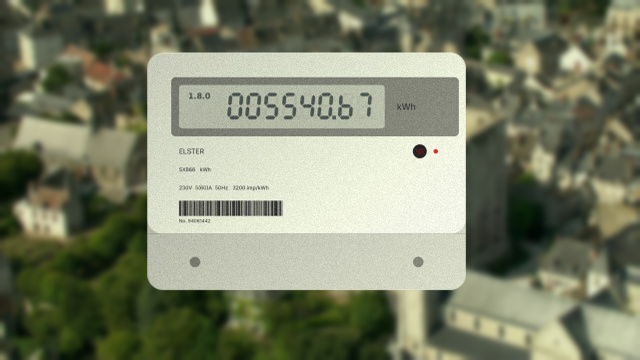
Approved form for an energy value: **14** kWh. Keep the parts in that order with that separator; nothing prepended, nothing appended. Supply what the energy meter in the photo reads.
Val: **5540.67** kWh
